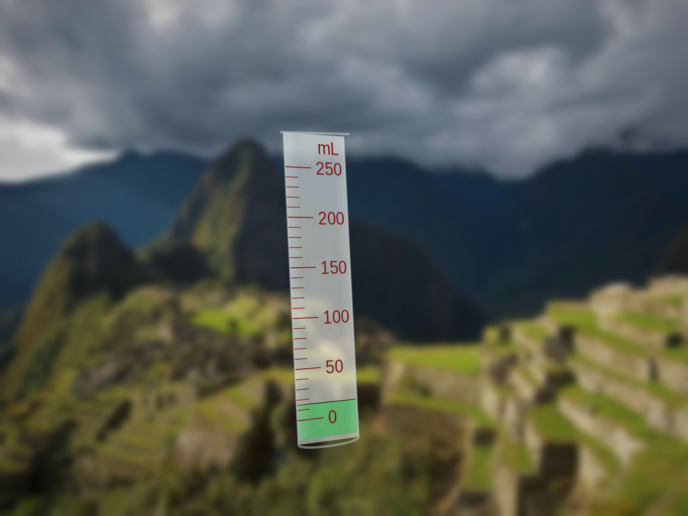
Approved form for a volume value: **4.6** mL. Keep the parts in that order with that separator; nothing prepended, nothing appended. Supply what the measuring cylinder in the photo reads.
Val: **15** mL
